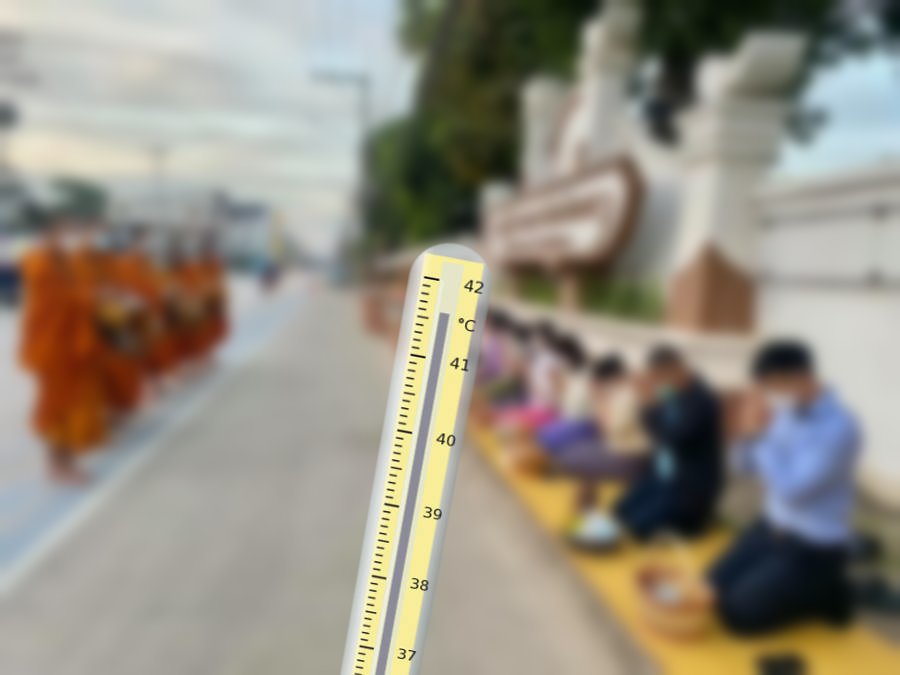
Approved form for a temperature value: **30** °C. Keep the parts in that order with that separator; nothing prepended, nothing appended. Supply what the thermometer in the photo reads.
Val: **41.6** °C
